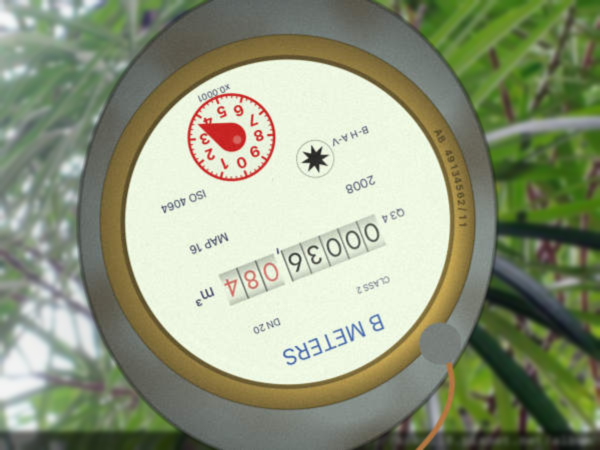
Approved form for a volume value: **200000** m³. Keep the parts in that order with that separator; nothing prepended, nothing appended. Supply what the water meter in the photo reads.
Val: **36.0843** m³
